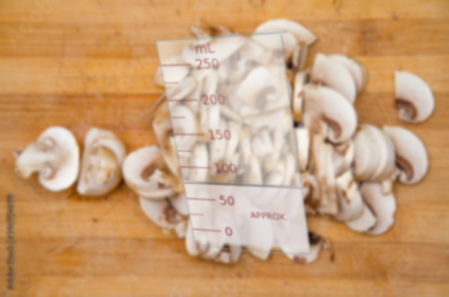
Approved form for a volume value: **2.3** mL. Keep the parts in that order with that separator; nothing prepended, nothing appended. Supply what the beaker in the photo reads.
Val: **75** mL
